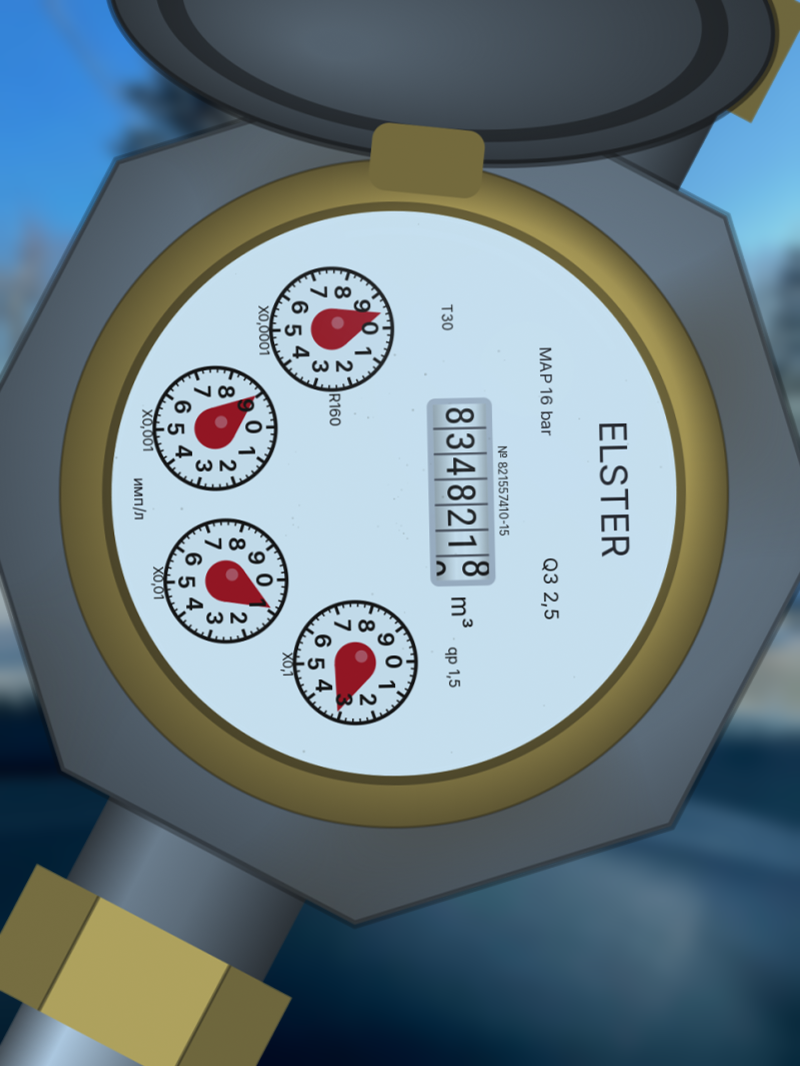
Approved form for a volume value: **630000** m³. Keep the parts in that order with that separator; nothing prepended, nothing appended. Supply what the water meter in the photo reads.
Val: **8348218.3089** m³
